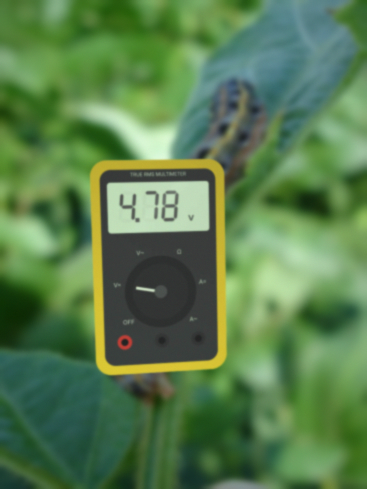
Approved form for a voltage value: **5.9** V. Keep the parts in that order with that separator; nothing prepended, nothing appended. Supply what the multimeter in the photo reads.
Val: **4.78** V
